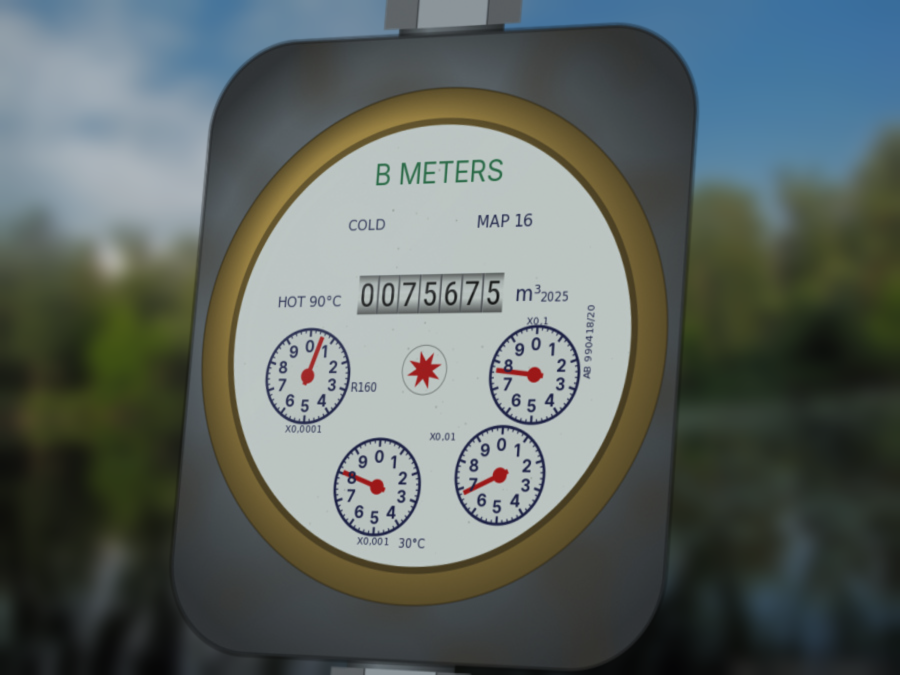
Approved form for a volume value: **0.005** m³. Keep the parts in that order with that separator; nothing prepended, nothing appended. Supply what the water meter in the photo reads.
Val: **75675.7680** m³
